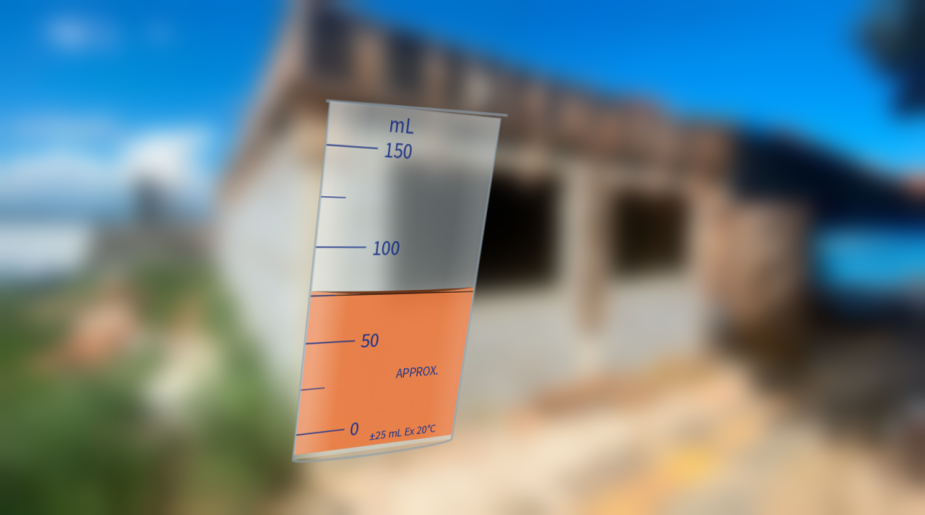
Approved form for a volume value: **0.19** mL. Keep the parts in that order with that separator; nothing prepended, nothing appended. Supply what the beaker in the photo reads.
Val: **75** mL
